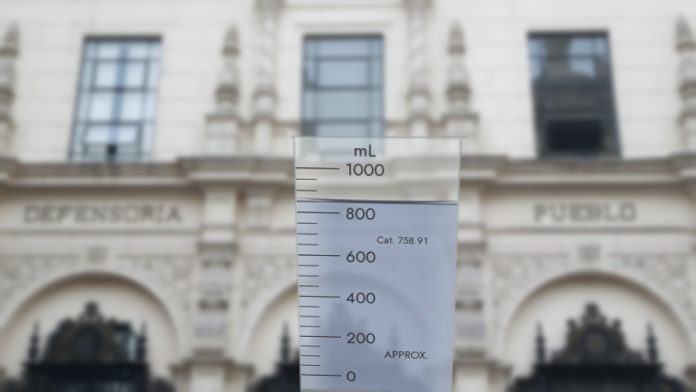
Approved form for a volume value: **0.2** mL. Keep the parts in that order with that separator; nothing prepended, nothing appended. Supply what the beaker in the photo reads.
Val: **850** mL
